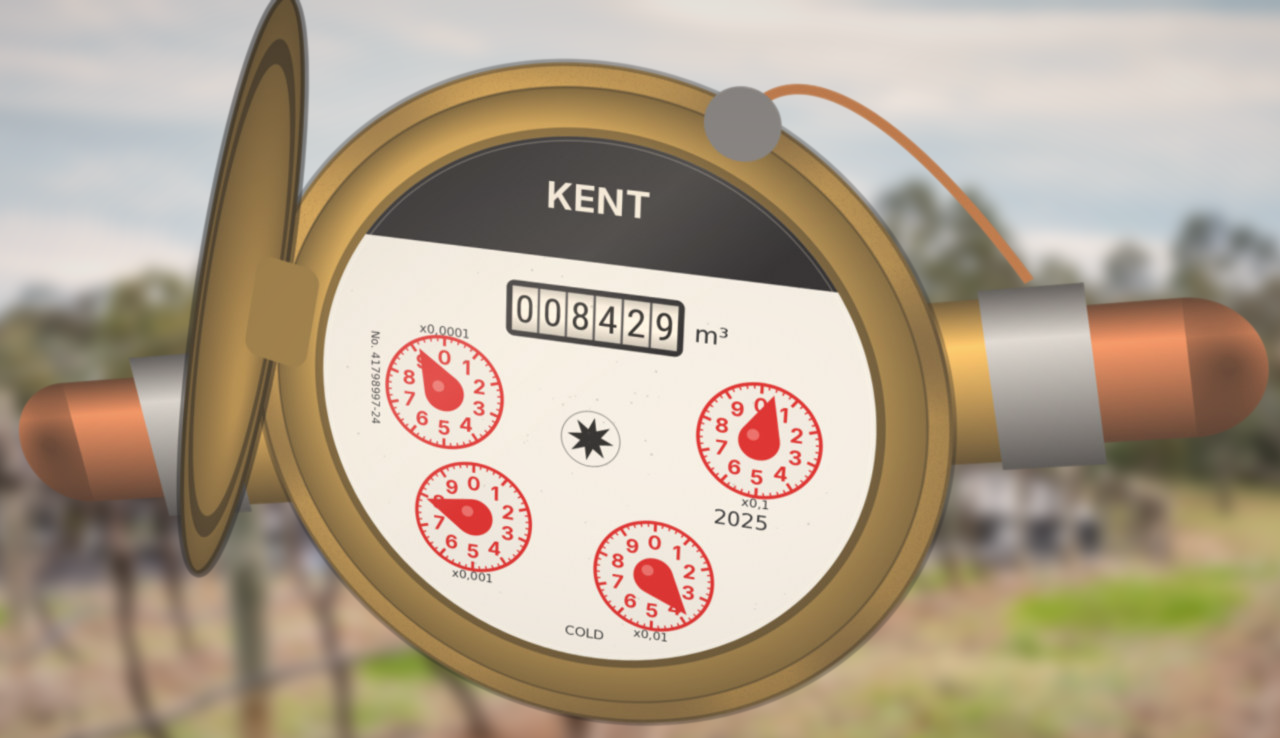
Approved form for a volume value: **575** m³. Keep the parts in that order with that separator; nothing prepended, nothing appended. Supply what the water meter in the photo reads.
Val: **8429.0379** m³
